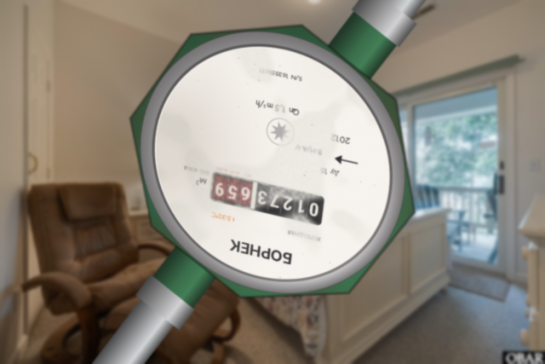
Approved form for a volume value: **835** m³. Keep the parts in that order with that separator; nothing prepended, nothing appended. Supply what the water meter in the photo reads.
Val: **1273.659** m³
